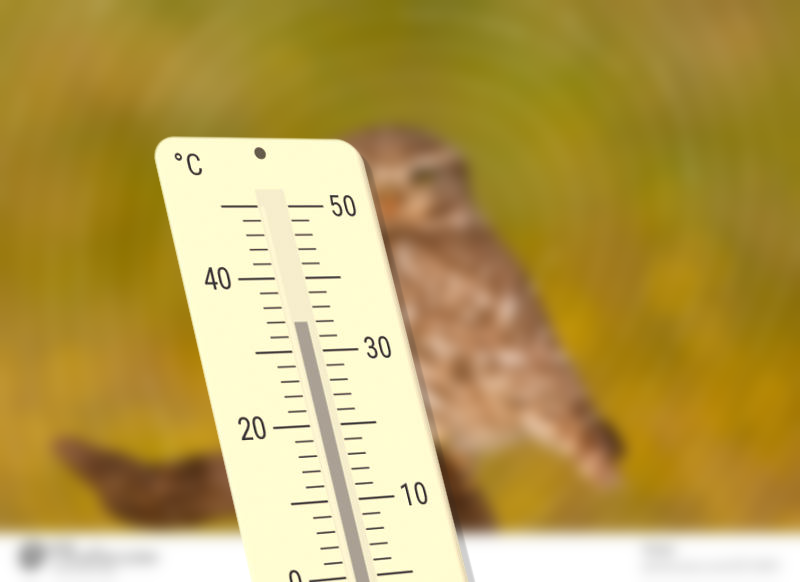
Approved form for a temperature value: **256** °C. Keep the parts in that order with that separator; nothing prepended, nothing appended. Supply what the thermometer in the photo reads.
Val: **34** °C
